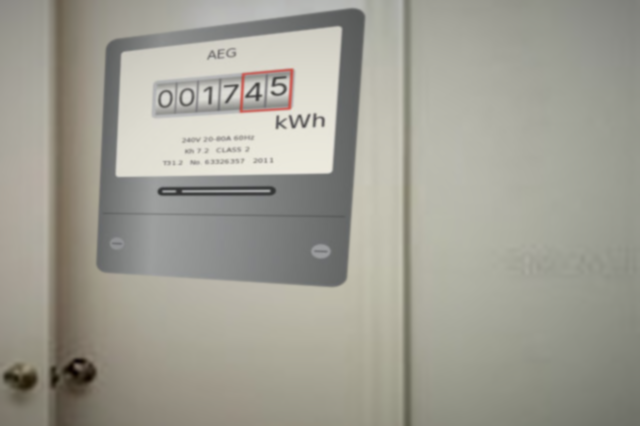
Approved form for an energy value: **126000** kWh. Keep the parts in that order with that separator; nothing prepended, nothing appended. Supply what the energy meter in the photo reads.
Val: **17.45** kWh
